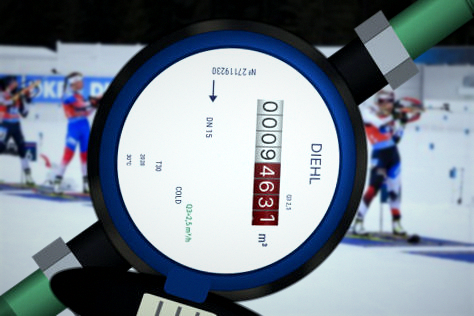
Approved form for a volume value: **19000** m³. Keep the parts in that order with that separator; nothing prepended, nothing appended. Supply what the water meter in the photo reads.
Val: **9.4631** m³
